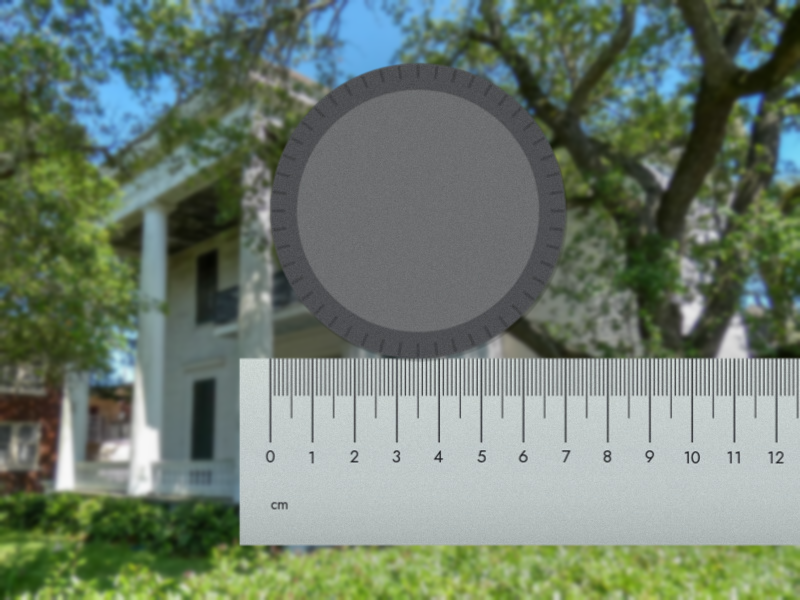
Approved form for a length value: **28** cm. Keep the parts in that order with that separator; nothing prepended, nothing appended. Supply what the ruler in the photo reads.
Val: **7** cm
